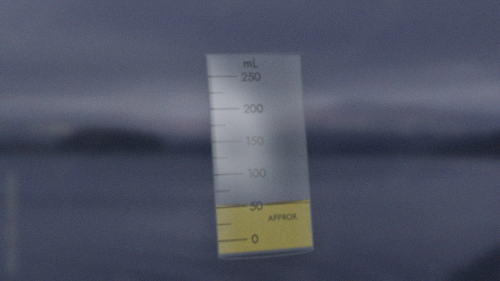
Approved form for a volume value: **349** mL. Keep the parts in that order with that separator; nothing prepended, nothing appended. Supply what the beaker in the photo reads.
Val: **50** mL
